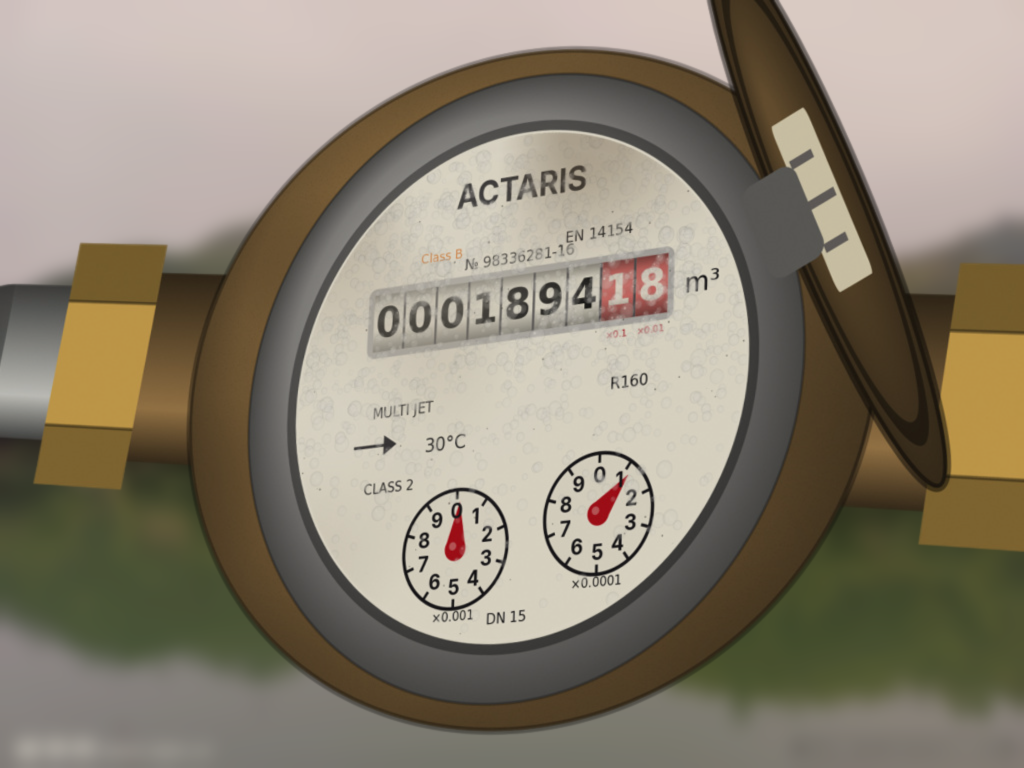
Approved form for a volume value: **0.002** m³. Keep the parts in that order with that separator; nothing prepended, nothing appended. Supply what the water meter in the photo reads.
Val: **1894.1801** m³
